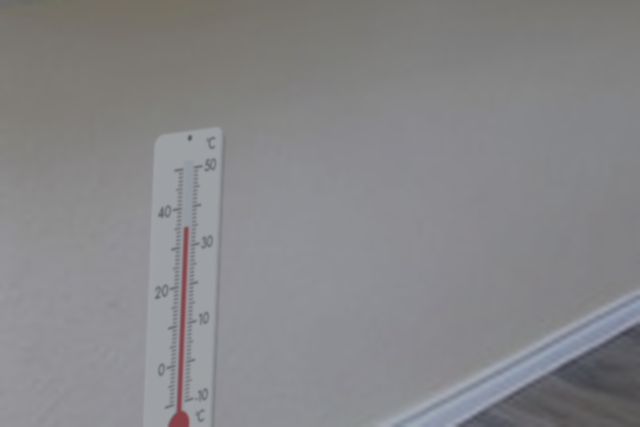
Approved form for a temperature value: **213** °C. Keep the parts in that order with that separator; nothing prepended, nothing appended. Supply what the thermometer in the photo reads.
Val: **35** °C
